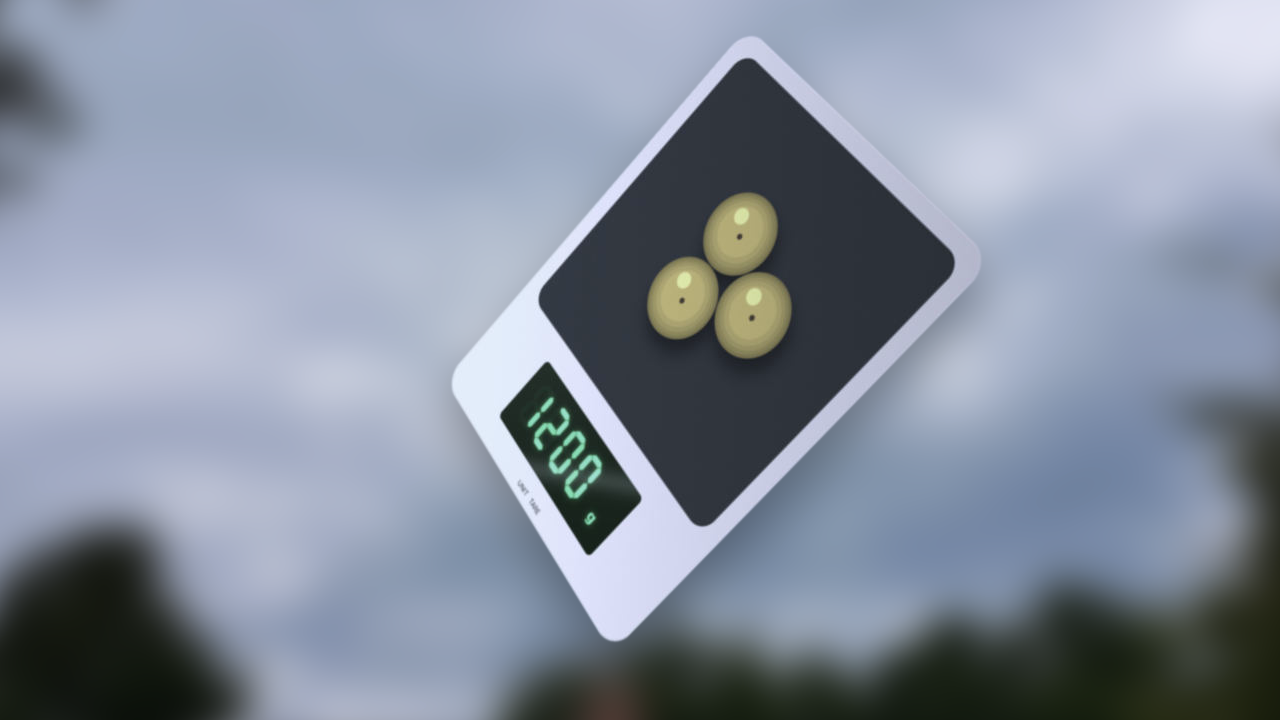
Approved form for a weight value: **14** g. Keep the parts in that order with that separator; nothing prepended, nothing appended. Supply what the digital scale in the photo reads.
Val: **1200** g
